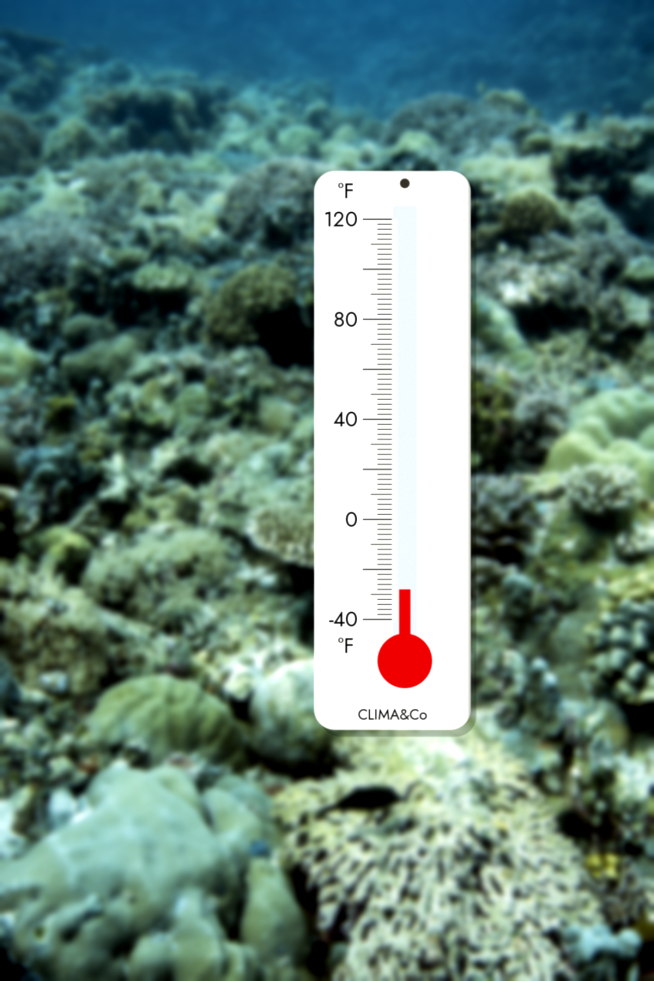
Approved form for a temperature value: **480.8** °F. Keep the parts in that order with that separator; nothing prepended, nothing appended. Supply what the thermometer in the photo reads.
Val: **-28** °F
